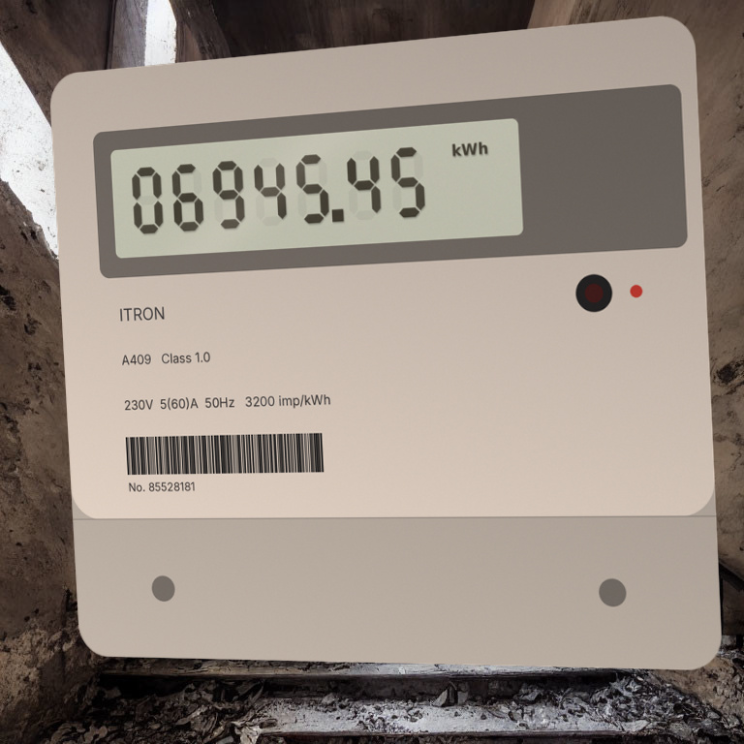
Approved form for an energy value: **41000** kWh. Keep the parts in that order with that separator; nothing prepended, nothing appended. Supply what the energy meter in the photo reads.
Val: **6945.45** kWh
